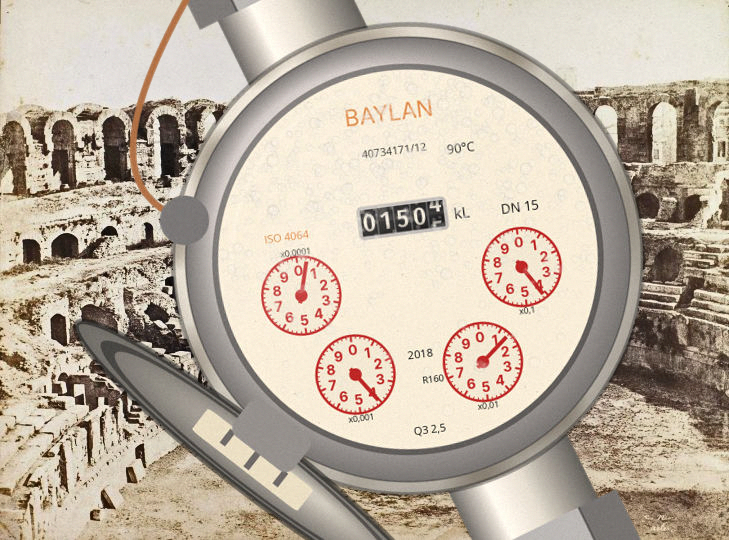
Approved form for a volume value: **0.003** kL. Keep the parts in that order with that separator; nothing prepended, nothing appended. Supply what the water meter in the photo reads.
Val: **1504.4140** kL
